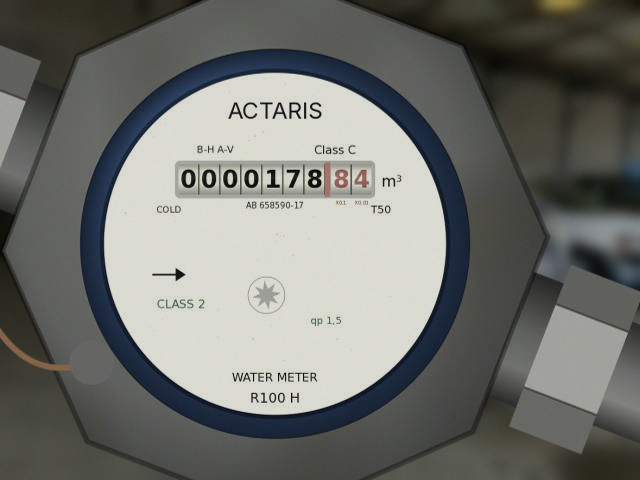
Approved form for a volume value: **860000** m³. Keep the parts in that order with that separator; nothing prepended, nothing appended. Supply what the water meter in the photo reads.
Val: **178.84** m³
